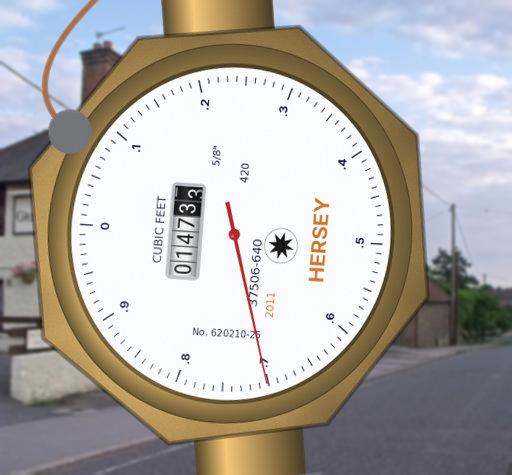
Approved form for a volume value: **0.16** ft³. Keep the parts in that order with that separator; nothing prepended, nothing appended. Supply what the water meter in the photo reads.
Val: **14732.70** ft³
